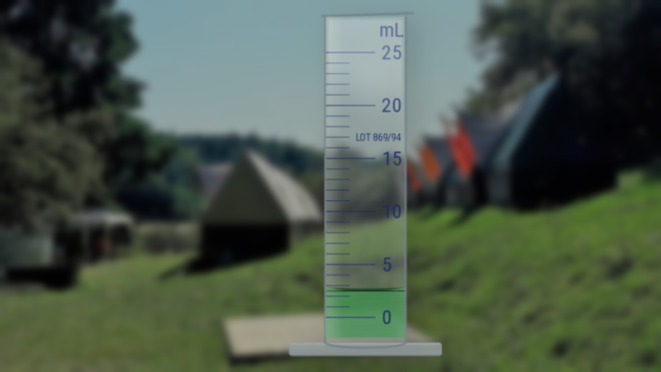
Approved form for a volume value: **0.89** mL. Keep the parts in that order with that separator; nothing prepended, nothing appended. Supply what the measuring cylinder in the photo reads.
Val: **2.5** mL
